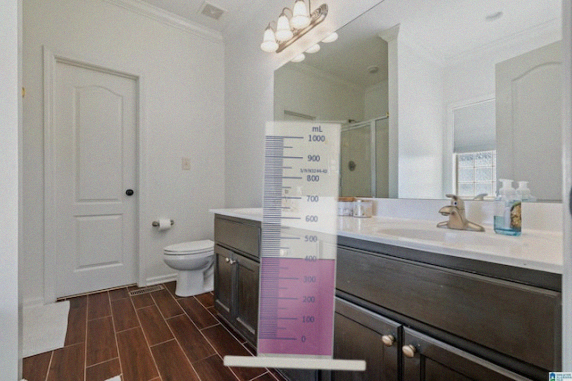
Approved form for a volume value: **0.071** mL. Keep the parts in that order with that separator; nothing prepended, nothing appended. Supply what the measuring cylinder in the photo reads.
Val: **400** mL
